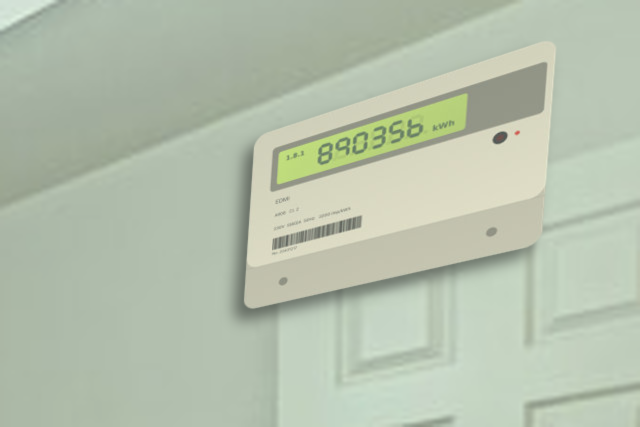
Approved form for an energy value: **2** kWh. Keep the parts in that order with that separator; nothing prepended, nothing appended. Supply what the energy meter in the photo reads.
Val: **890356** kWh
